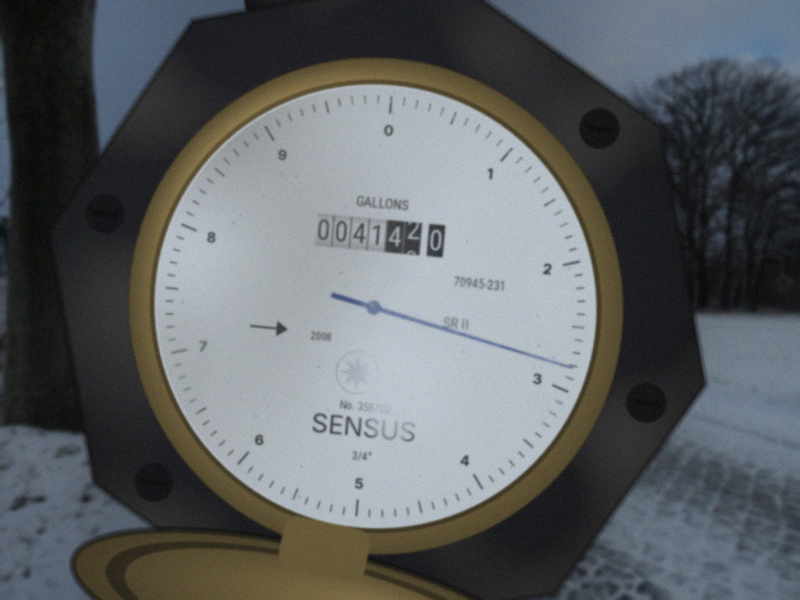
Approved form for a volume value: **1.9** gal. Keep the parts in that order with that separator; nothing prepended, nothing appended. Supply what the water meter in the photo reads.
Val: **41422.8** gal
